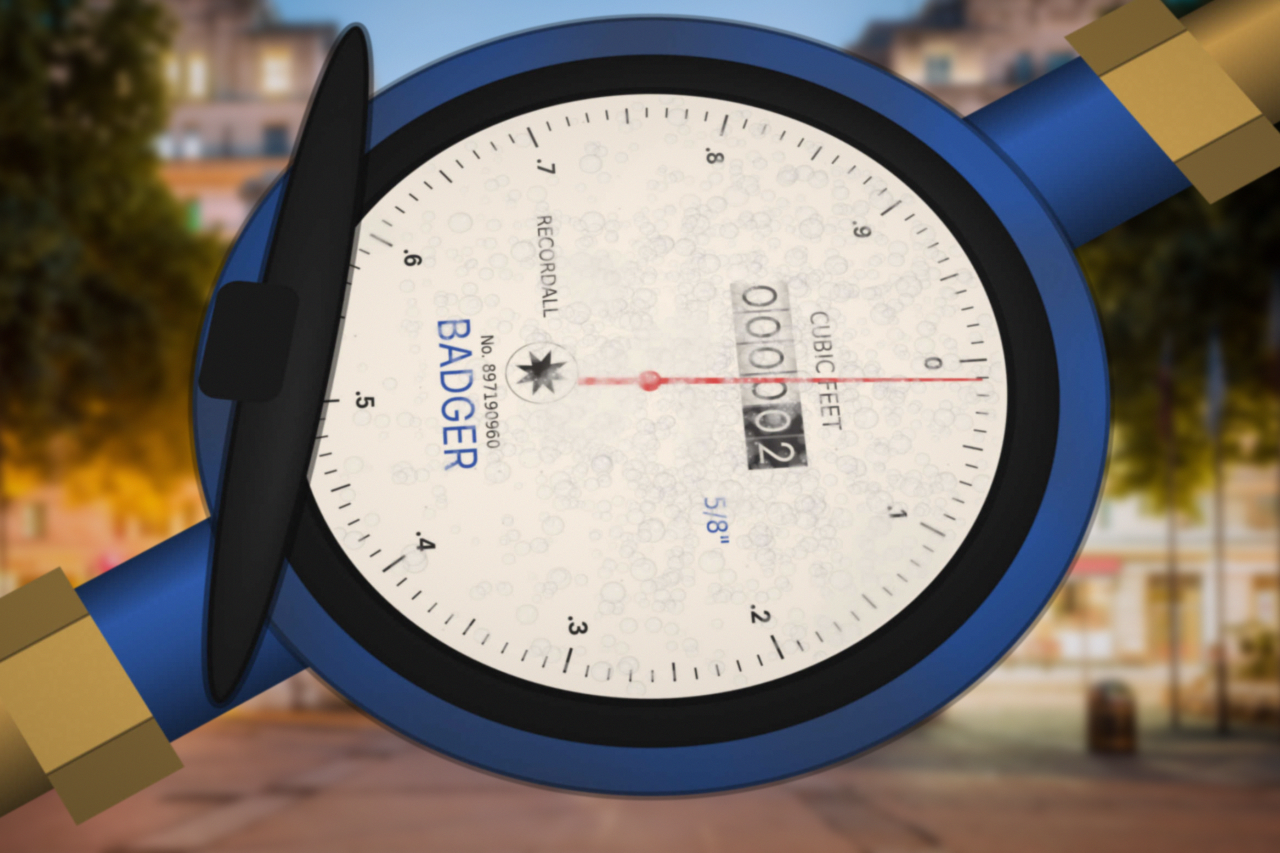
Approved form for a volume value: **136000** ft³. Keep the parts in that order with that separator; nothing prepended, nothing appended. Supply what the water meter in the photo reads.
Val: **2.01** ft³
